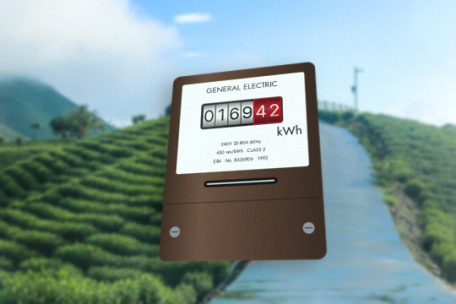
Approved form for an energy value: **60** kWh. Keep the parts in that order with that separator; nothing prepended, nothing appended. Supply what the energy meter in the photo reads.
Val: **169.42** kWh
